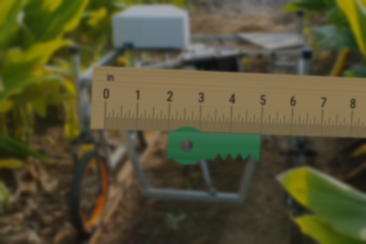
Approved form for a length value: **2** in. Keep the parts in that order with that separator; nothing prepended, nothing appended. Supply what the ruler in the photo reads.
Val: **3** in
